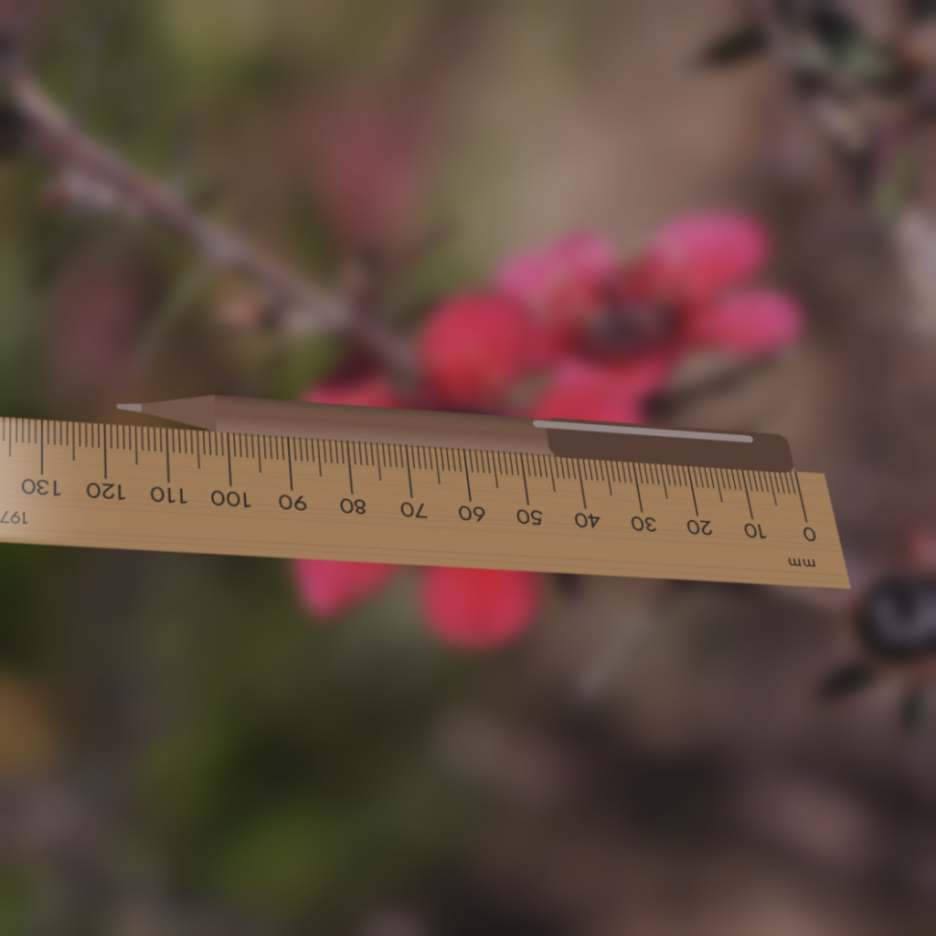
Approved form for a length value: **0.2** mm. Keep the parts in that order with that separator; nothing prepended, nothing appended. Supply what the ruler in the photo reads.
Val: **118** mm
